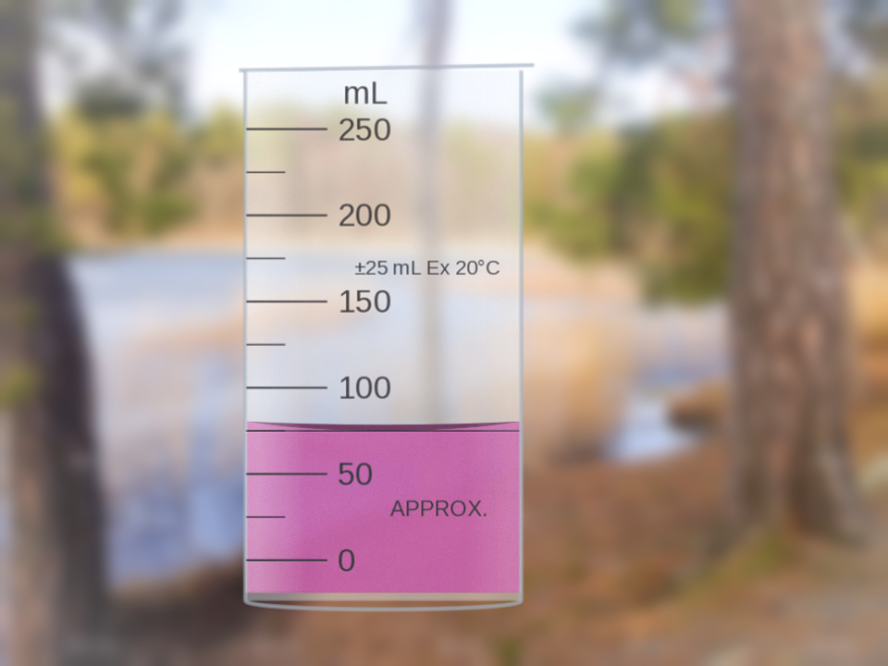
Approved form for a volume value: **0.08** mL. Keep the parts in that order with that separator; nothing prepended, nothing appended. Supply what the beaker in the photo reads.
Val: **75** mL
